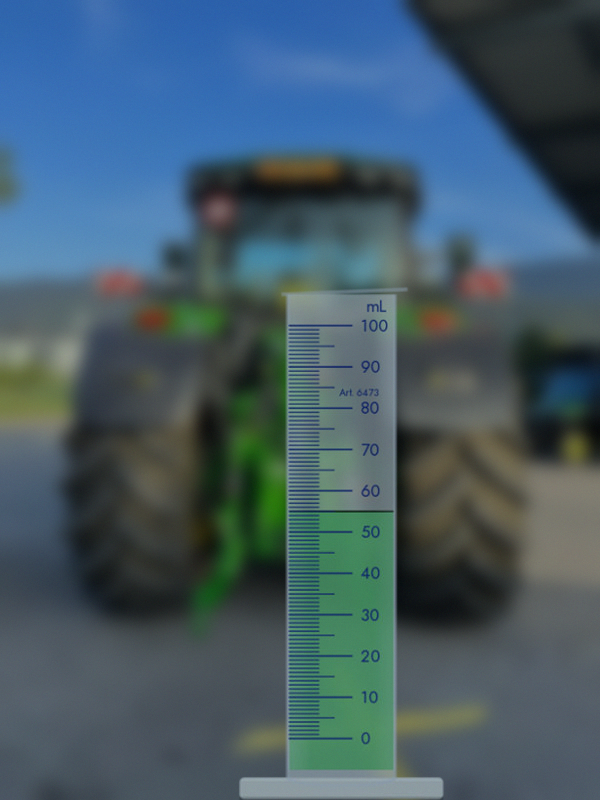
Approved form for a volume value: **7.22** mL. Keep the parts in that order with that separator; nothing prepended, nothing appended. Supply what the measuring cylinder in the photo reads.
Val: **55** mL
